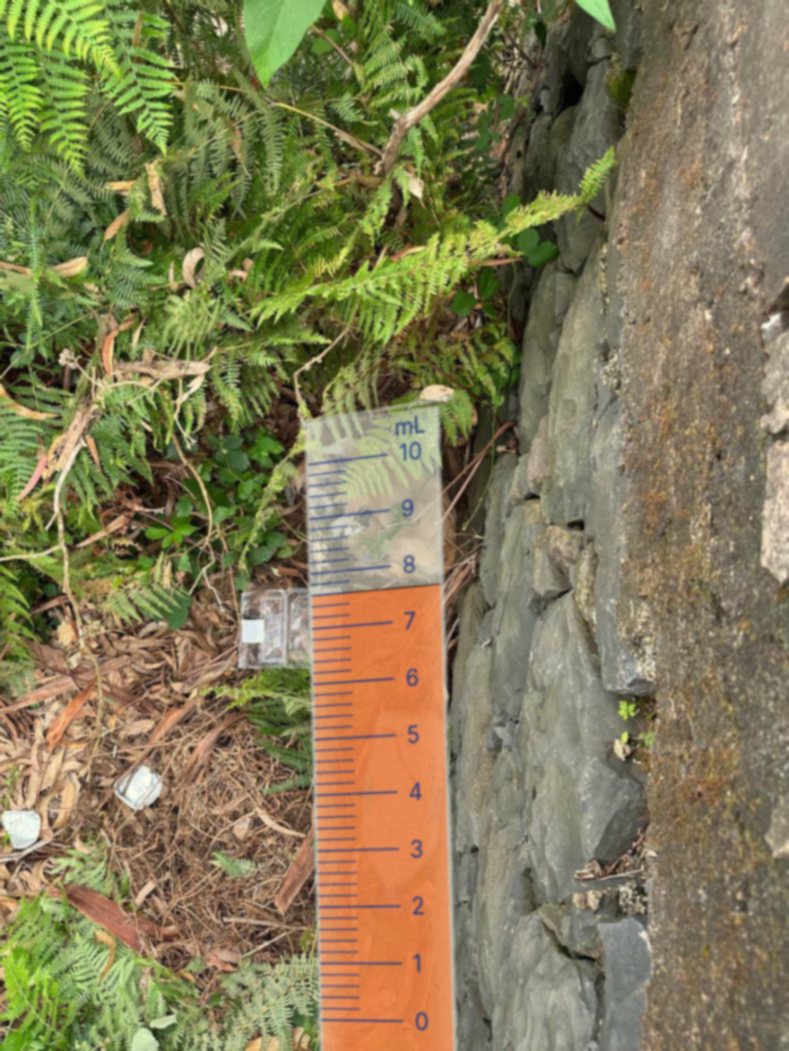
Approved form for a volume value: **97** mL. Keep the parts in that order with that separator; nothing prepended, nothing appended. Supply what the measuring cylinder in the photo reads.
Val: **7.6** mL
